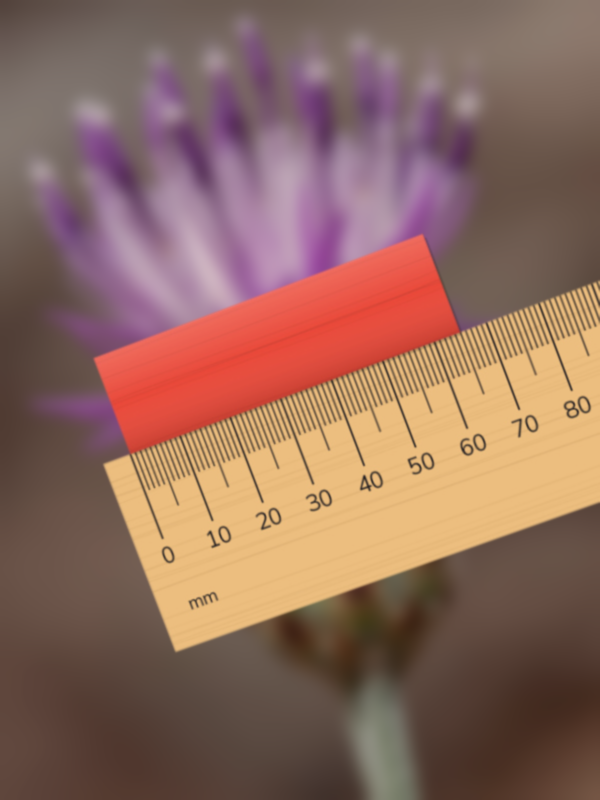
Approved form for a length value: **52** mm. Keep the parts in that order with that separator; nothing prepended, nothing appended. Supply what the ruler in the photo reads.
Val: **65** mm
